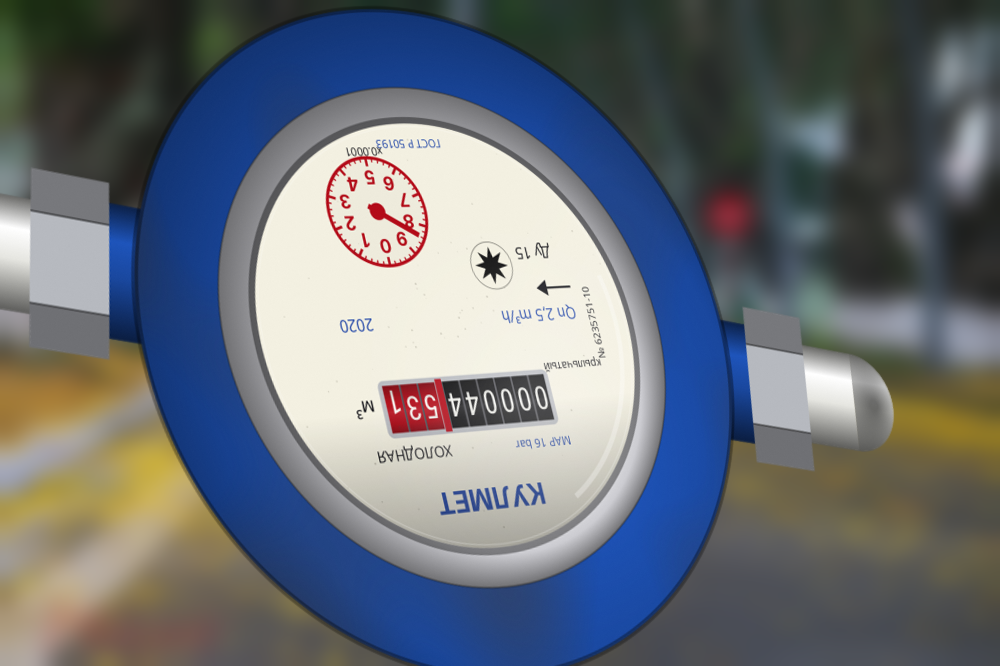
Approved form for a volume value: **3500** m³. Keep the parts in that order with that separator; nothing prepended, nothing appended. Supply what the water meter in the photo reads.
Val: **44.5308** m³
